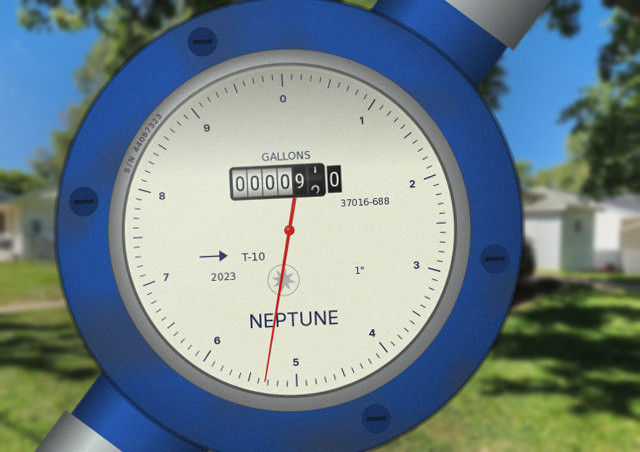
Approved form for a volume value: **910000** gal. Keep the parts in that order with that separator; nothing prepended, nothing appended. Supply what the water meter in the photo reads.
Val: **915.3** gal
